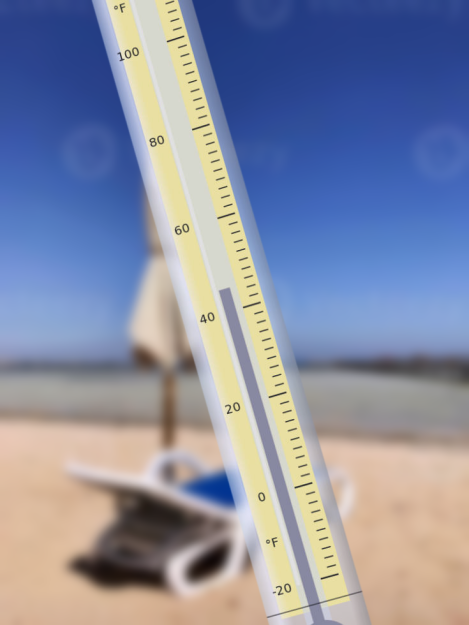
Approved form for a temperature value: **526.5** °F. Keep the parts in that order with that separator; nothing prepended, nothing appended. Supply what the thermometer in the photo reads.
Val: **45** °F
